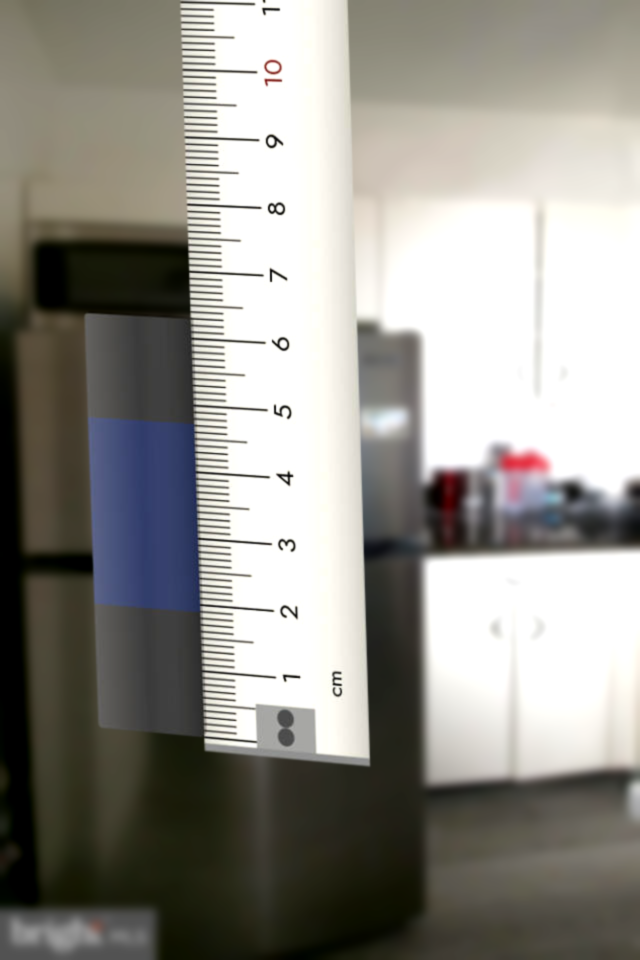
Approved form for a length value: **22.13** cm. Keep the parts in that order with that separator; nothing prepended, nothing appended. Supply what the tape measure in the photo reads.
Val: **6.3** cm
